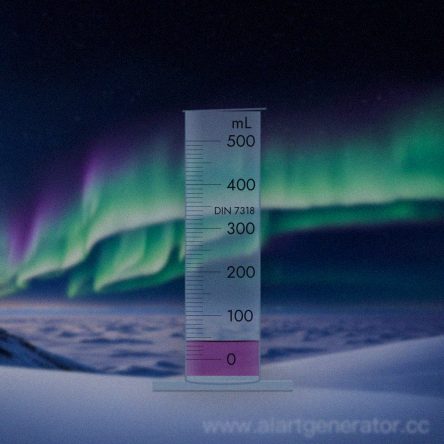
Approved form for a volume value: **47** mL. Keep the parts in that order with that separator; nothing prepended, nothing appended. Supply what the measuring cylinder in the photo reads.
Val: **40** mL
